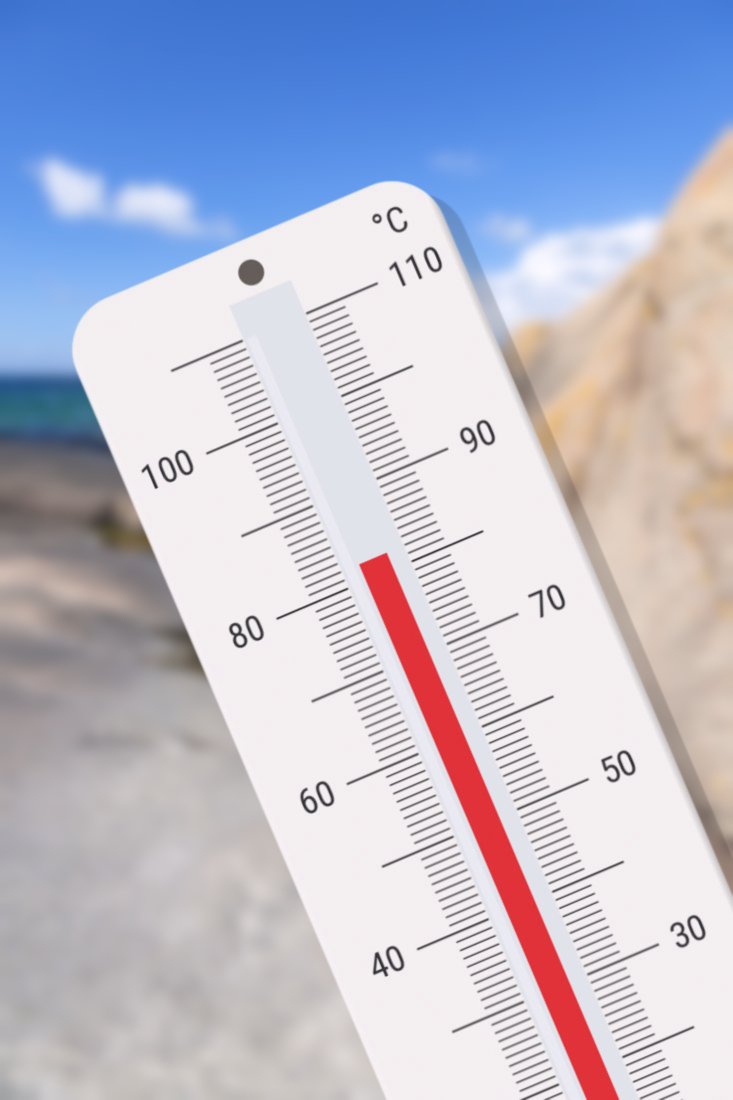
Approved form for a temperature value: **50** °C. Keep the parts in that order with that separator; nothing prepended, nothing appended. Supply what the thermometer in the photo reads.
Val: **82** °C
